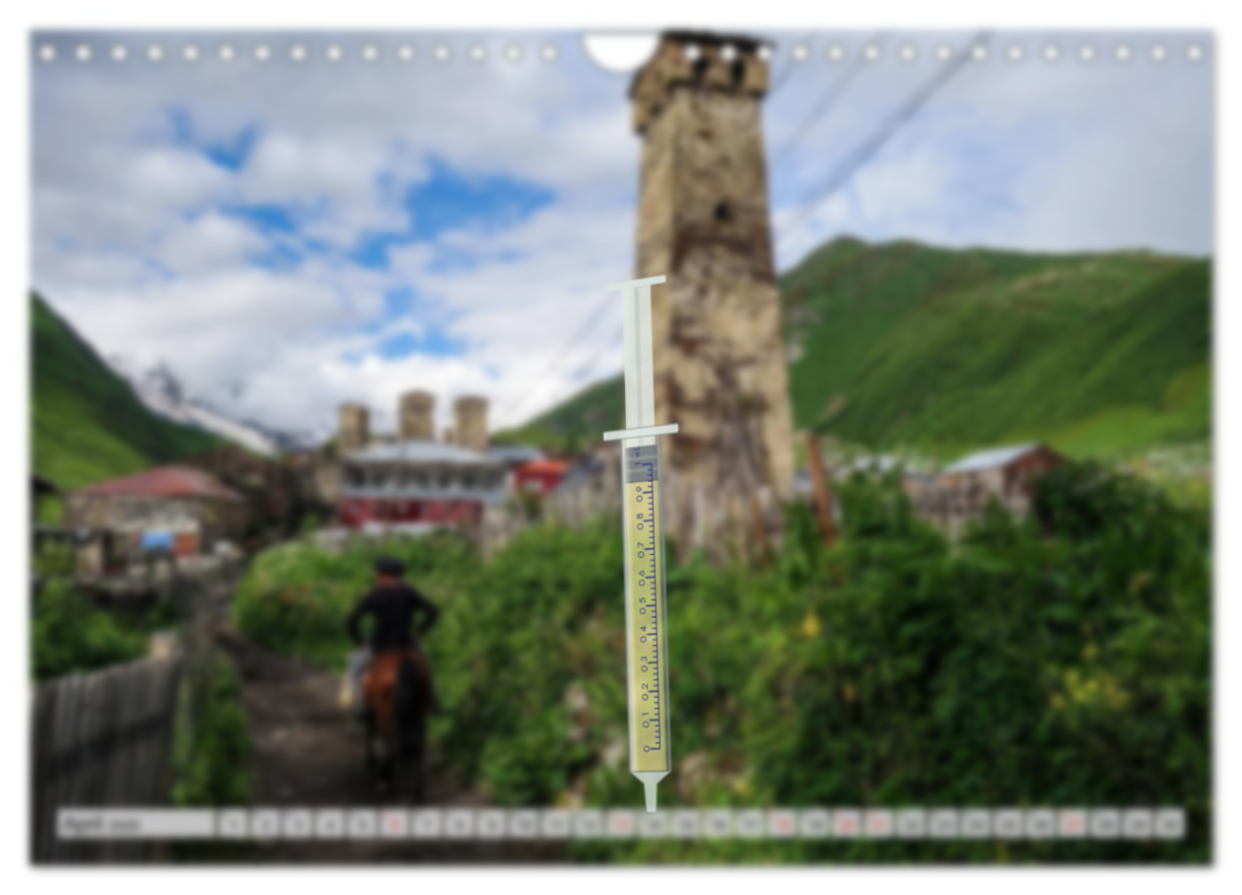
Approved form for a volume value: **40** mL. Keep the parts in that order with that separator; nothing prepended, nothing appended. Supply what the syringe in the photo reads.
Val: **0.94** mL
